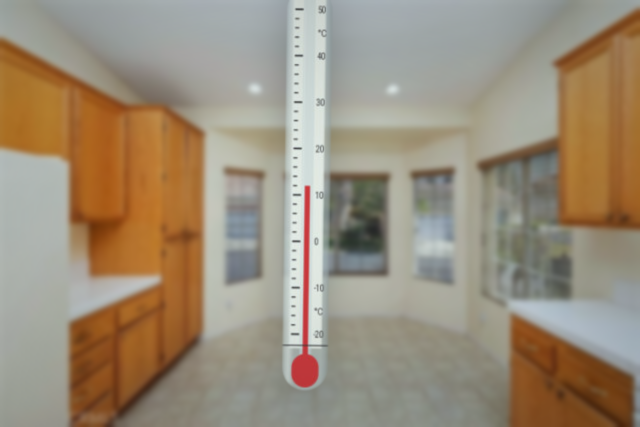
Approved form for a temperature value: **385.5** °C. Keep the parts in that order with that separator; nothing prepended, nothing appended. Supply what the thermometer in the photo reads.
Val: **12** °C
